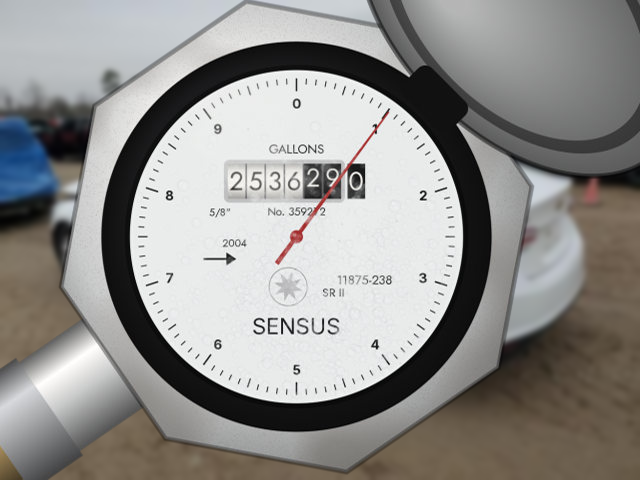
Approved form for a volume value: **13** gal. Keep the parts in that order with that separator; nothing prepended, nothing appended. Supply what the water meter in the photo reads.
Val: **2536291.0** gal
